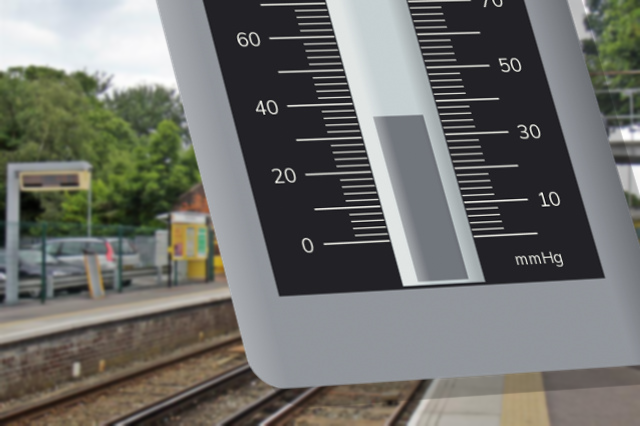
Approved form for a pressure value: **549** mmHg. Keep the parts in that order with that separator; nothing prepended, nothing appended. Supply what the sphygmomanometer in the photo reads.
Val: **36** mmHg
